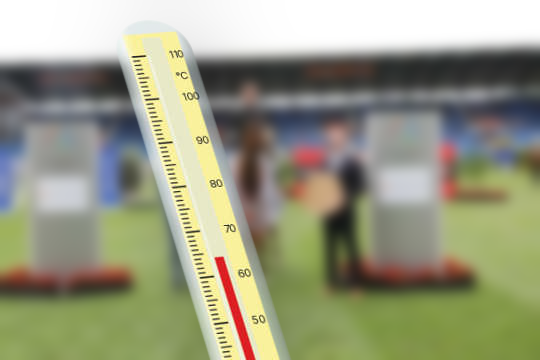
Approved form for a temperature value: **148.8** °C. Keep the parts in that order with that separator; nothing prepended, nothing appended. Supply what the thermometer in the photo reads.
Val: **64** °C
